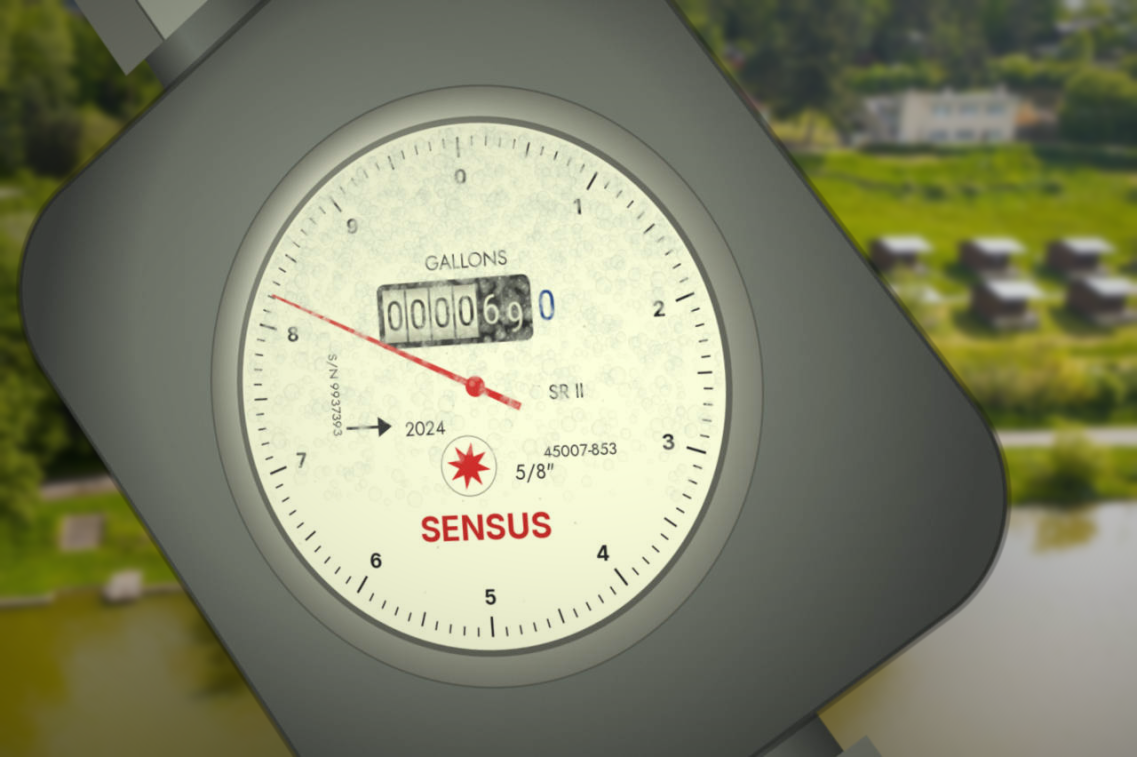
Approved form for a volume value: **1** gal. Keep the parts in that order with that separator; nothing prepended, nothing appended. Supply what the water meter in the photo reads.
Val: **688.2** gal
